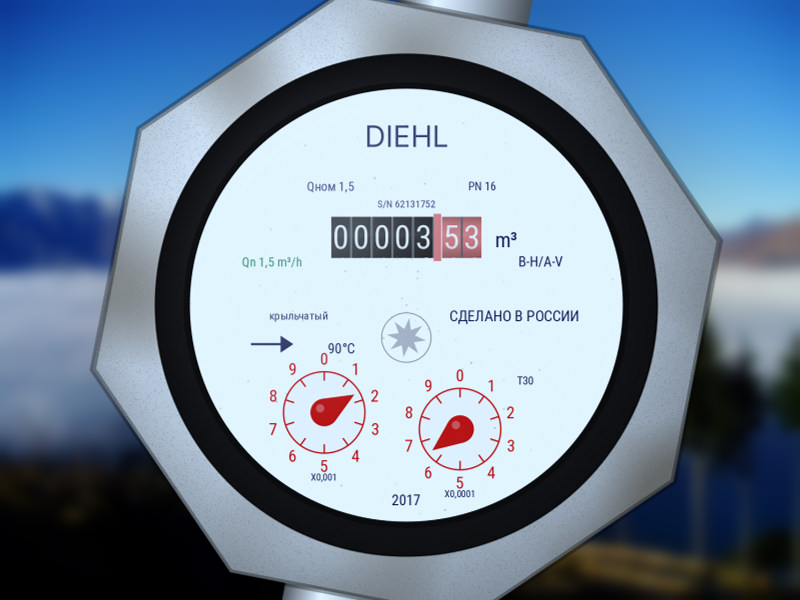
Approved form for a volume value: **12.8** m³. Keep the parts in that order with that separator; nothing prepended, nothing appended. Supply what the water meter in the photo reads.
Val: **3.5316** m³
